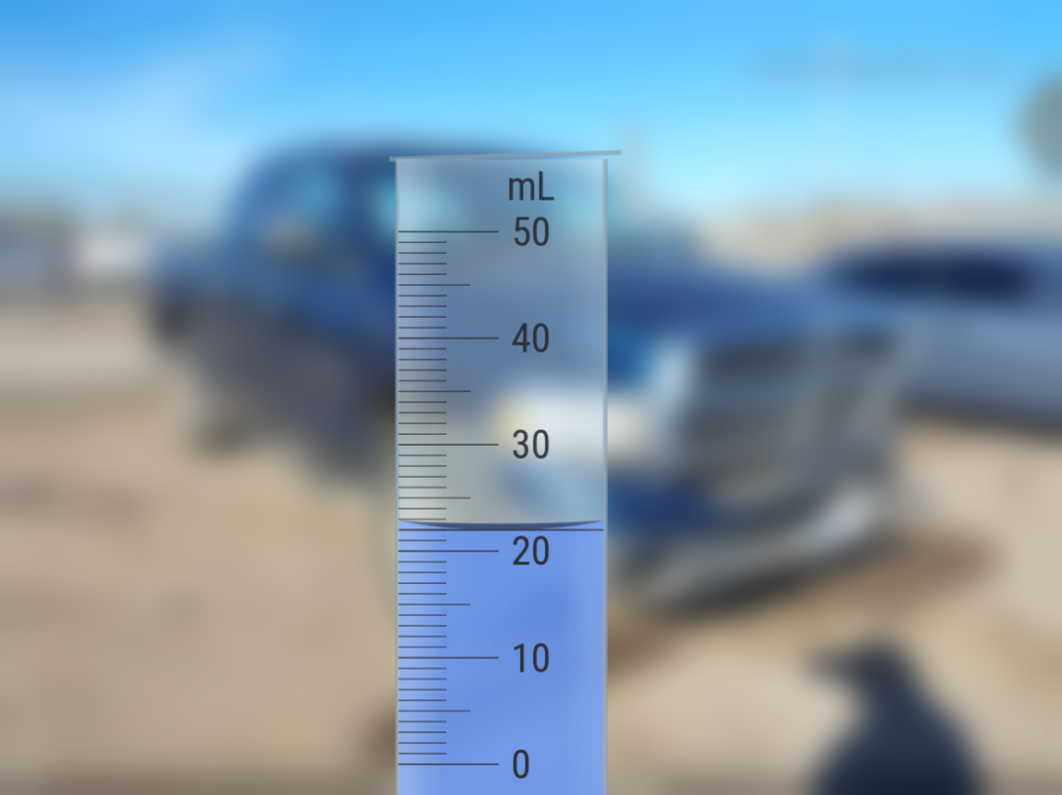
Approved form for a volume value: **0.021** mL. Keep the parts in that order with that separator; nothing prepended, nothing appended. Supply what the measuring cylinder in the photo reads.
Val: **22** mL
